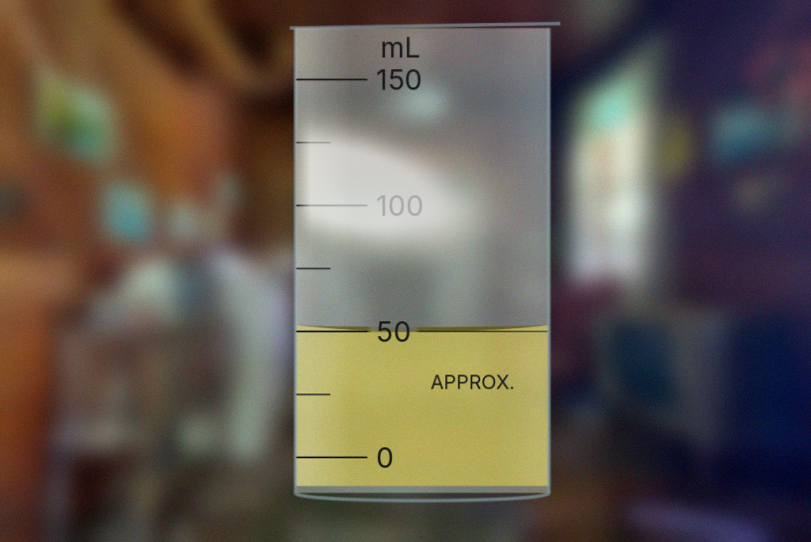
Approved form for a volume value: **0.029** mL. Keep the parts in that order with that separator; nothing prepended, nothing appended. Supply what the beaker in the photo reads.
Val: **50** mL
